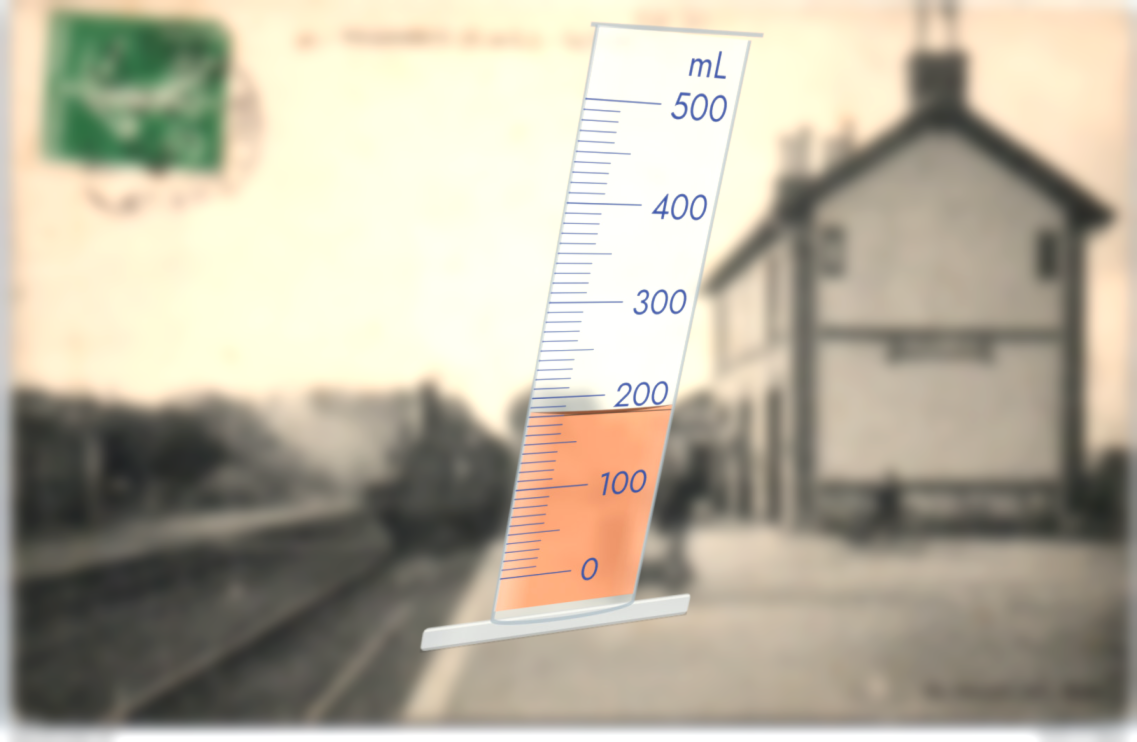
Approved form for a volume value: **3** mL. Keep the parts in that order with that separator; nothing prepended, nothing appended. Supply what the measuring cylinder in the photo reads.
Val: **180** mL
